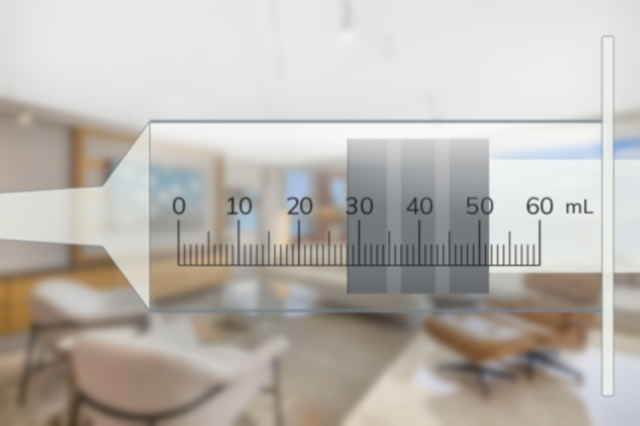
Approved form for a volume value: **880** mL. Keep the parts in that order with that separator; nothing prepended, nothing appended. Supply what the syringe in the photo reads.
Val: **28** mL
